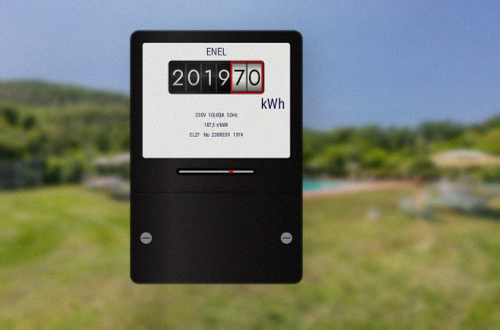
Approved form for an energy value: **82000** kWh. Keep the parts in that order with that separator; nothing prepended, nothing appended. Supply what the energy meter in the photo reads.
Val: **2019.70** kWh
